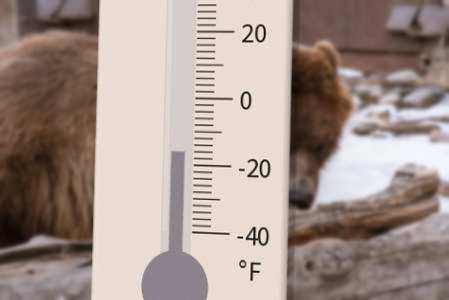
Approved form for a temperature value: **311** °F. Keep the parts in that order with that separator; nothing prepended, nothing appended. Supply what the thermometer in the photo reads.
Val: **-16** °F
